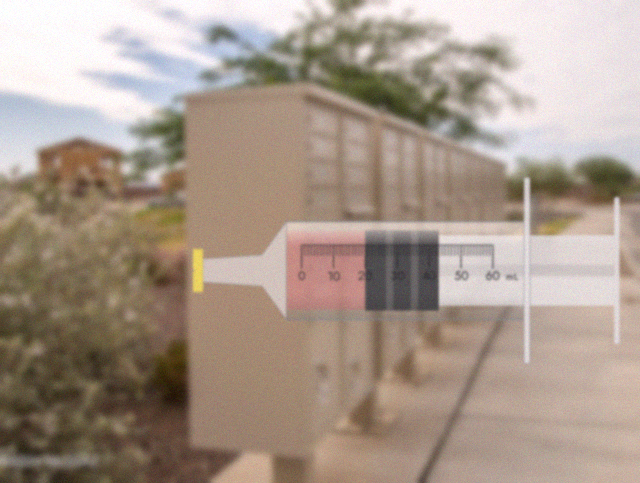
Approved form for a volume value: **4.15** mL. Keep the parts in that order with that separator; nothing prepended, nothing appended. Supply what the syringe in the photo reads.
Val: **20** mL
